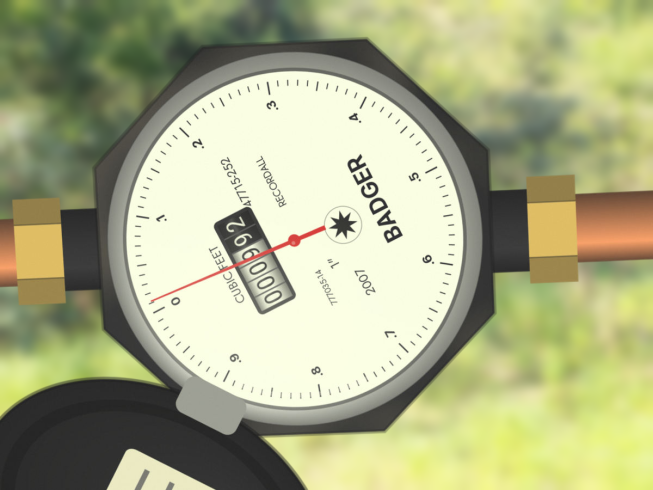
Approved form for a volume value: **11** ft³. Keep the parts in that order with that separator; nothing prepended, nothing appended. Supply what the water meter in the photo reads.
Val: **992.01** ft³
